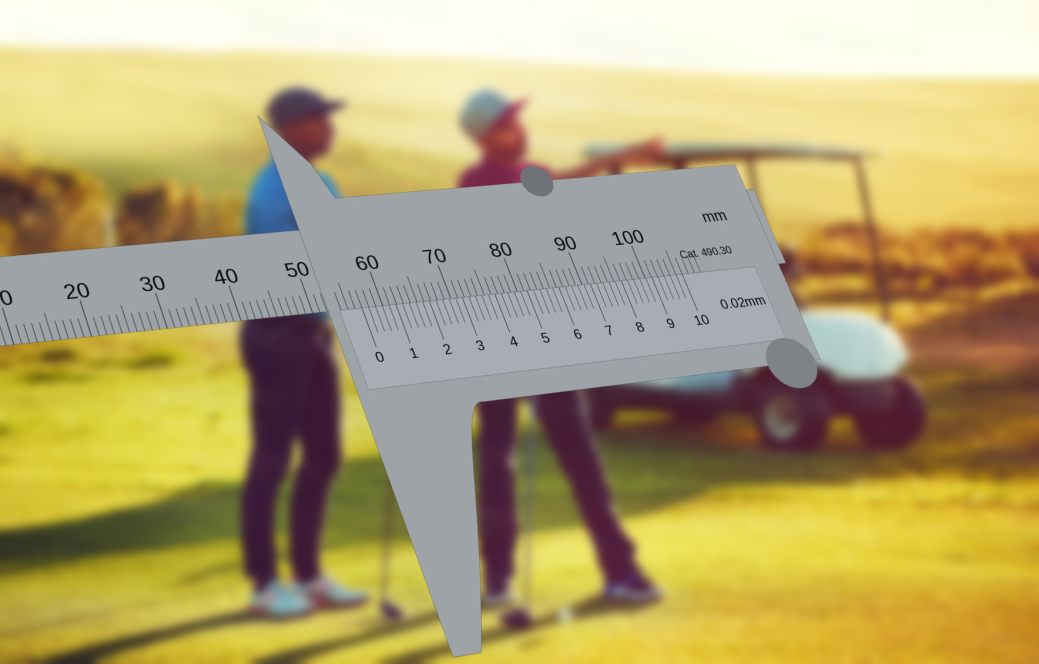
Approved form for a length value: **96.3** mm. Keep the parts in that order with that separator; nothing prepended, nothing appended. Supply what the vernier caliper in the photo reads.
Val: **57.0** mm
